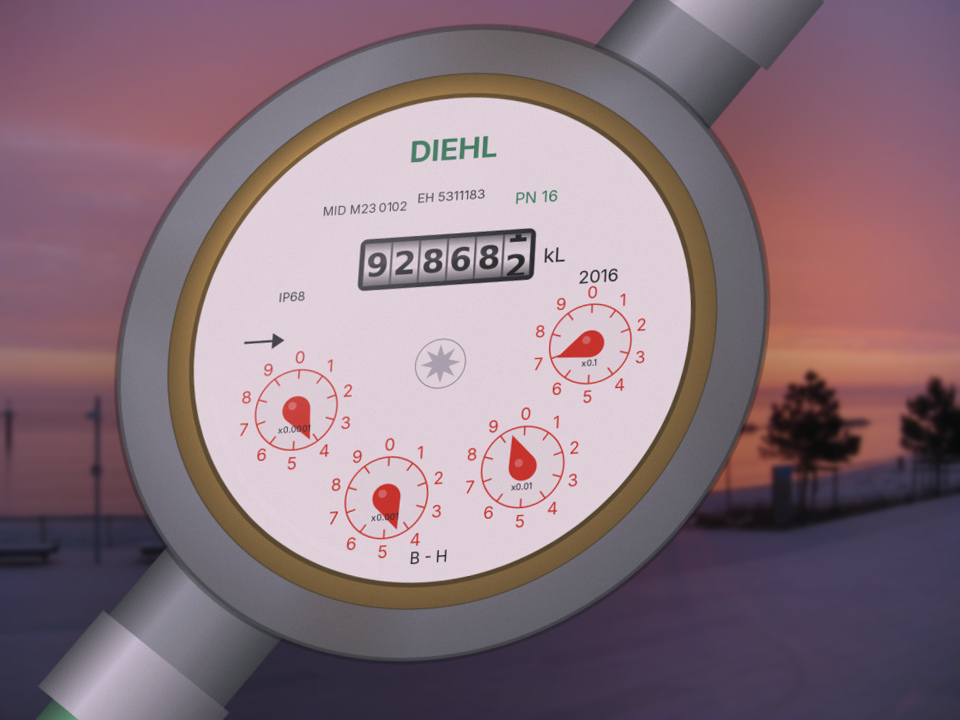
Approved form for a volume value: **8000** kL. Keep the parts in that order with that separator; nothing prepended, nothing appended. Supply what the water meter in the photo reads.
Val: **928681.6944** kL
